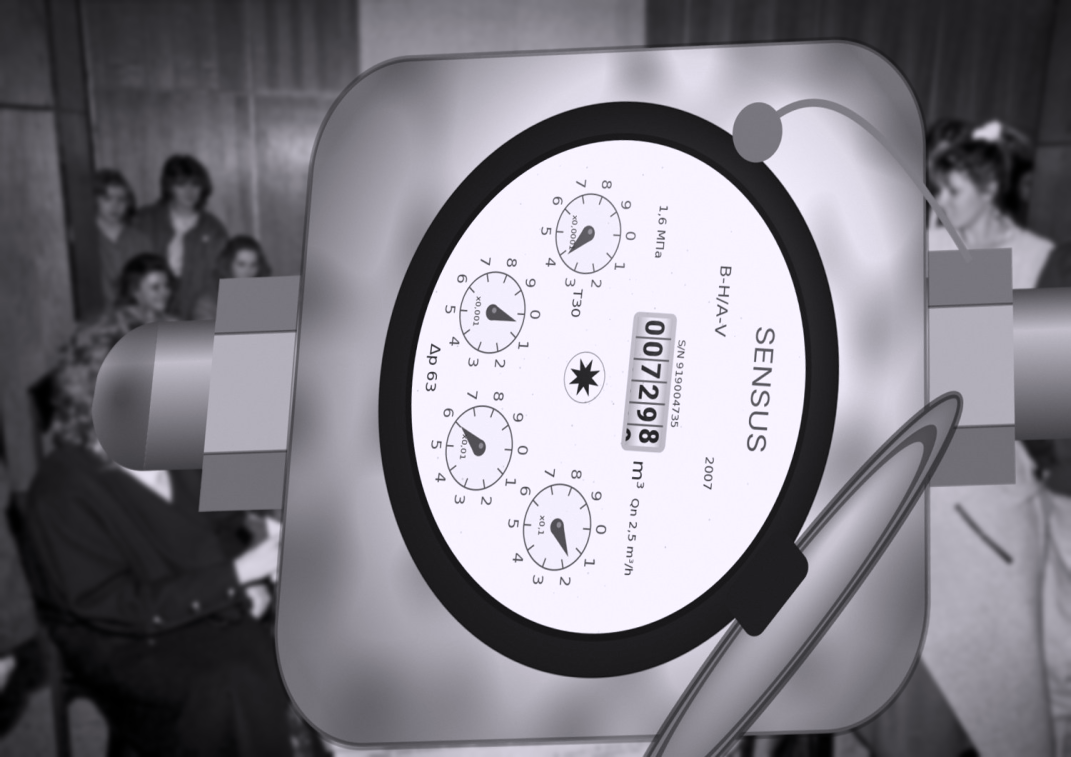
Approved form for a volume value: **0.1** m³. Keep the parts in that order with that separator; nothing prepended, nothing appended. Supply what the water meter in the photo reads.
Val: **7298.1603** m³
